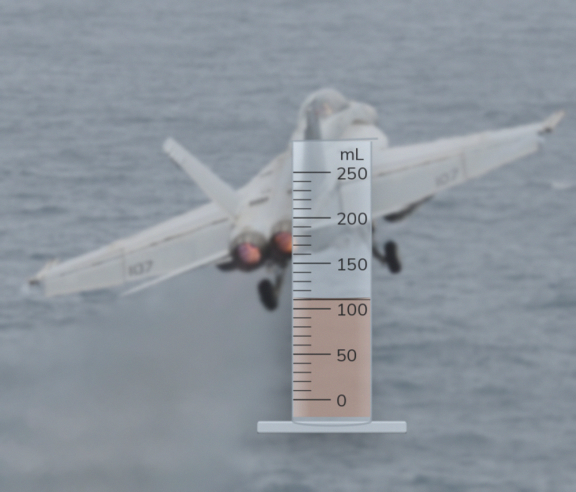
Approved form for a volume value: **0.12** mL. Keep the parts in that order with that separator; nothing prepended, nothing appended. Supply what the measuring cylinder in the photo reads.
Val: **110** mL
